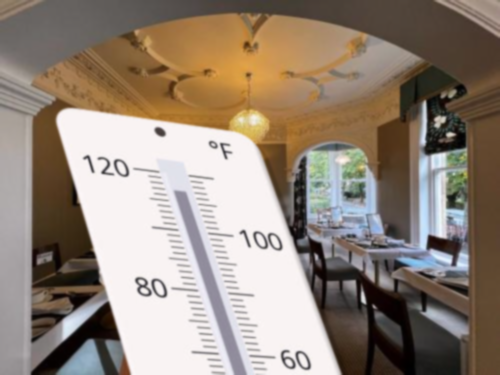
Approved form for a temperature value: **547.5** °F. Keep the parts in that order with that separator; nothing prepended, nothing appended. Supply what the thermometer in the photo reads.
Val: **114** °F
